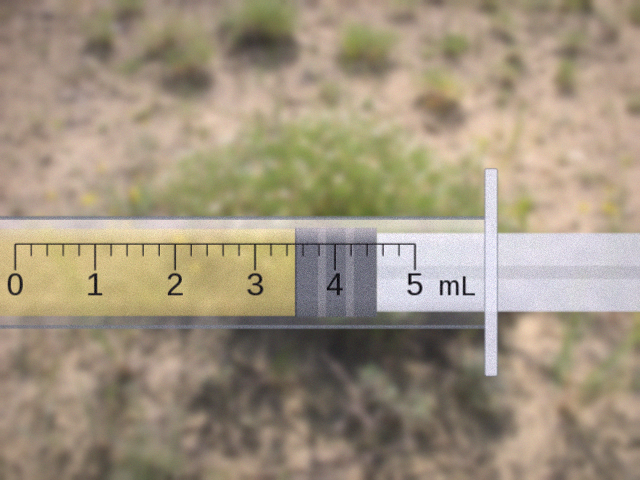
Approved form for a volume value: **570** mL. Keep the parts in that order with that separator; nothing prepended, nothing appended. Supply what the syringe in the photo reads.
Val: **3.5** mL
